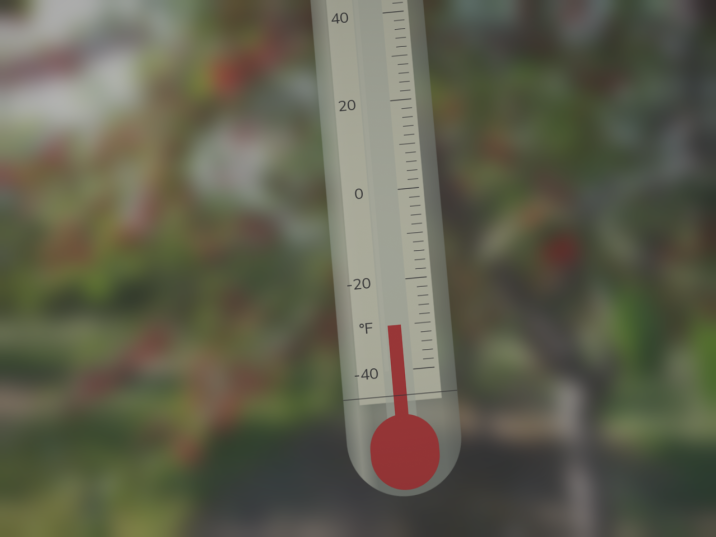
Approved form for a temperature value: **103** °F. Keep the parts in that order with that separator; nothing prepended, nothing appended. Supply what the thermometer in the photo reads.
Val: **-30** °F
